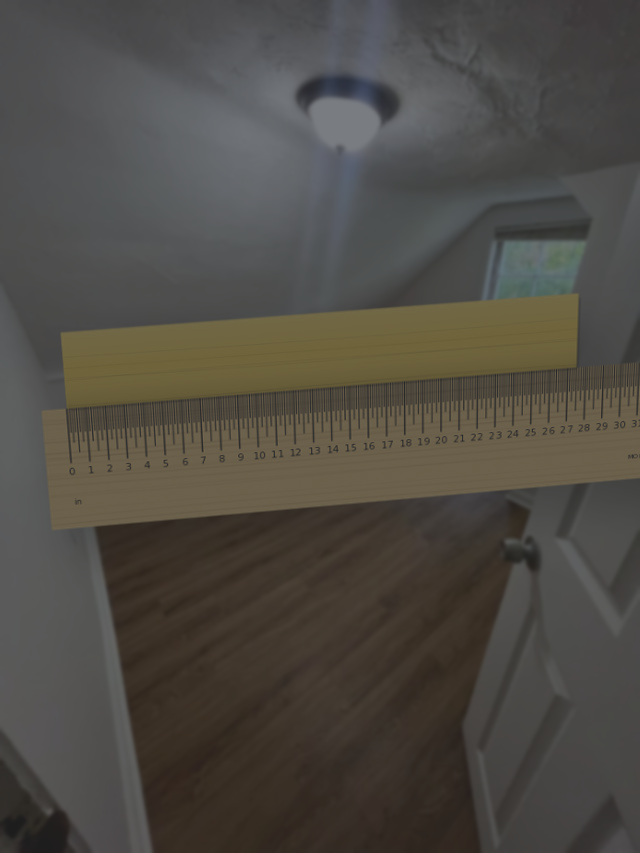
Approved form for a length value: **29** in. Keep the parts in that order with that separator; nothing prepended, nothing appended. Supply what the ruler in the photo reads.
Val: **27.5** in
